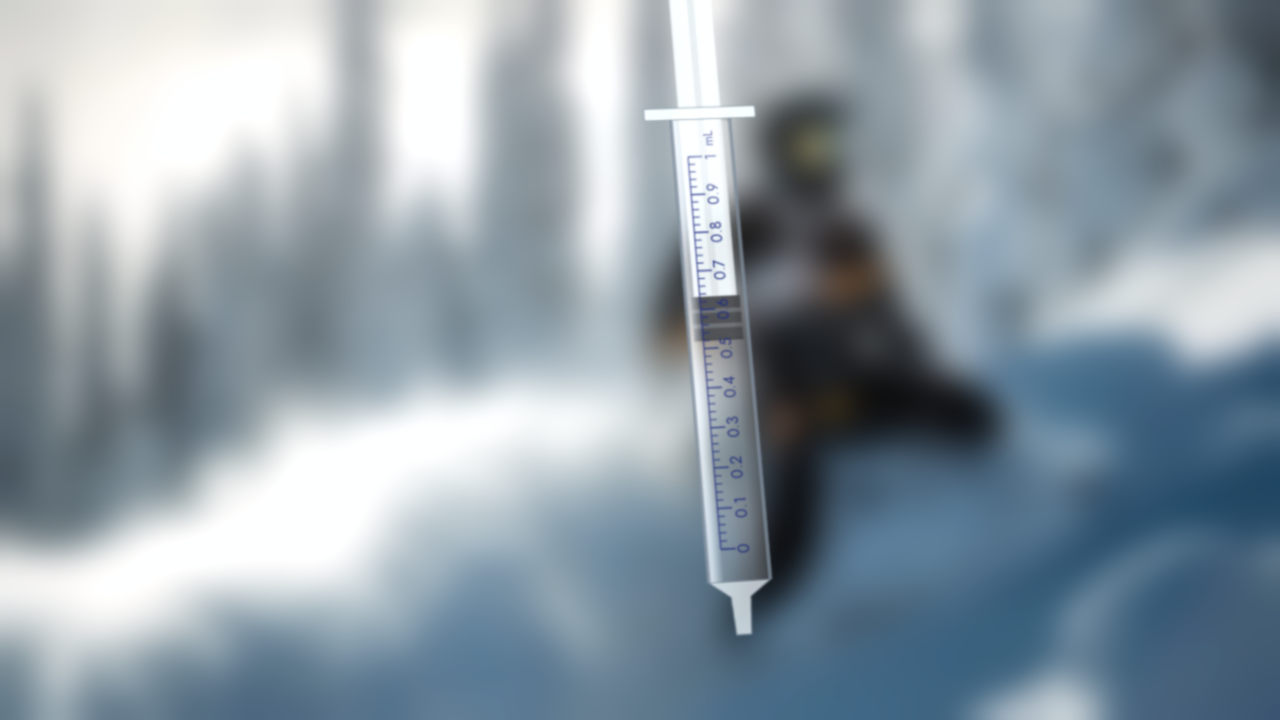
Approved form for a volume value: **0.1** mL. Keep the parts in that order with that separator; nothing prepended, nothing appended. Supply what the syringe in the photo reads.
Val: **0.52** mL
